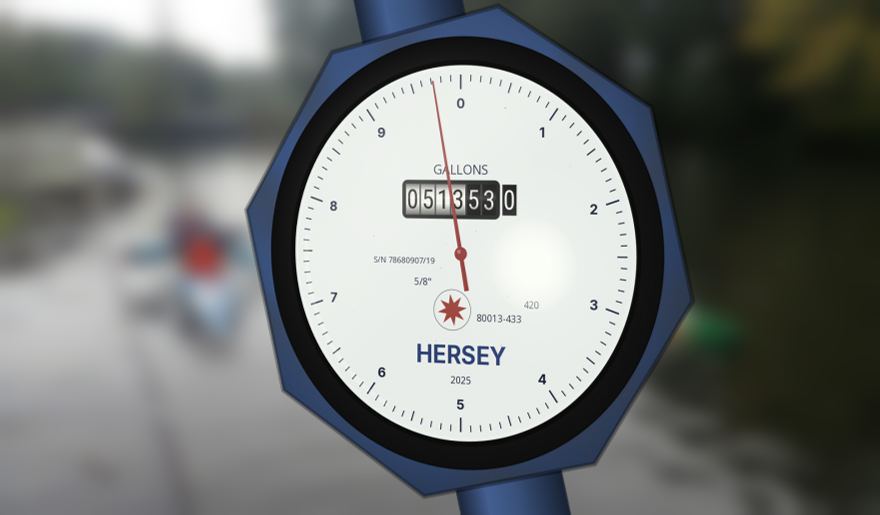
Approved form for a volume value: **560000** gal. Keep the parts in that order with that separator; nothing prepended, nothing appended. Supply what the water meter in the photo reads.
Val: **513529.7** gal
